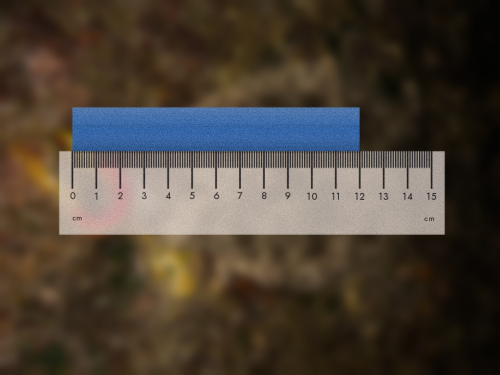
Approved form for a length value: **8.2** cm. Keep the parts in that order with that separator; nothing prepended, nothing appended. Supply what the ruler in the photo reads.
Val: **12** cm
